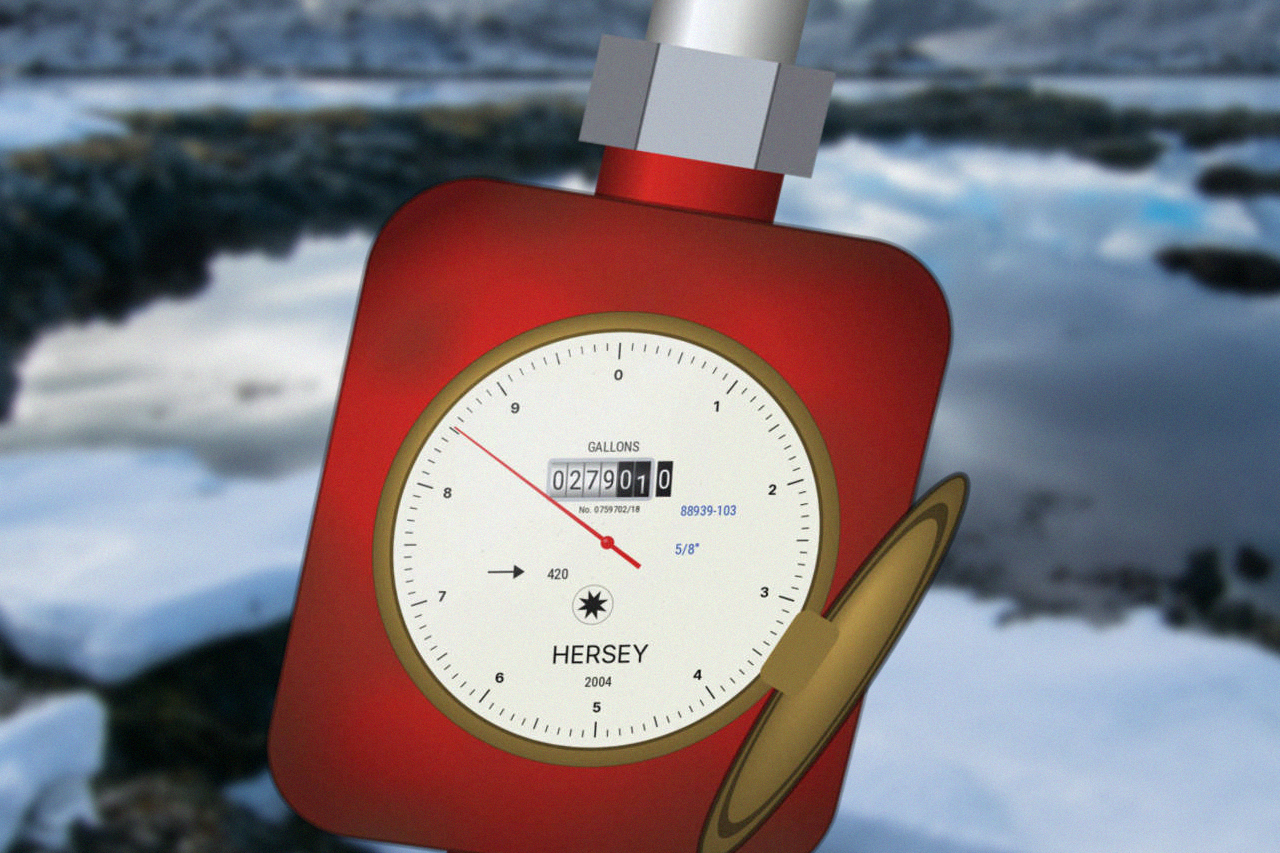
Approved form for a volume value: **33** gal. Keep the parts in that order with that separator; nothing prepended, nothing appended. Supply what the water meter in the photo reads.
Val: **279008.5** gal
